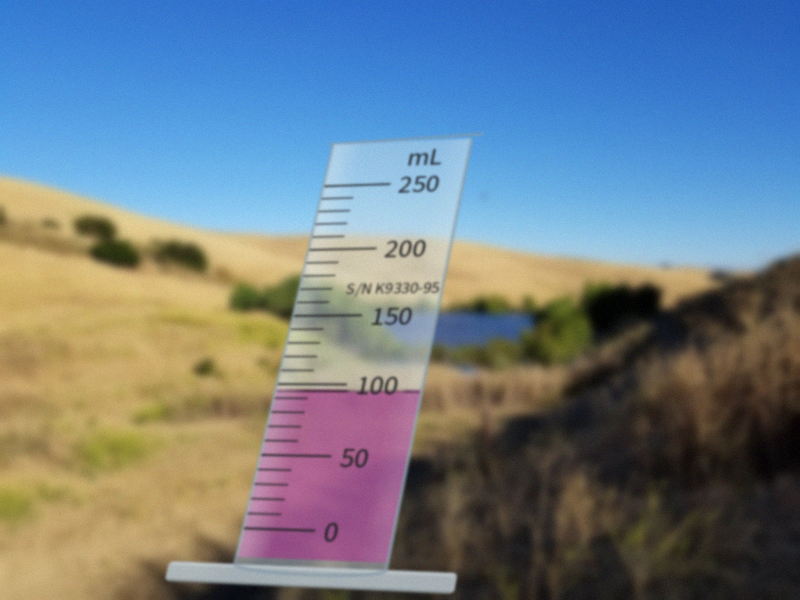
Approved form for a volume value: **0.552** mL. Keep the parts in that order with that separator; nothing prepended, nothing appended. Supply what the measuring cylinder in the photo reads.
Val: **95** mL
